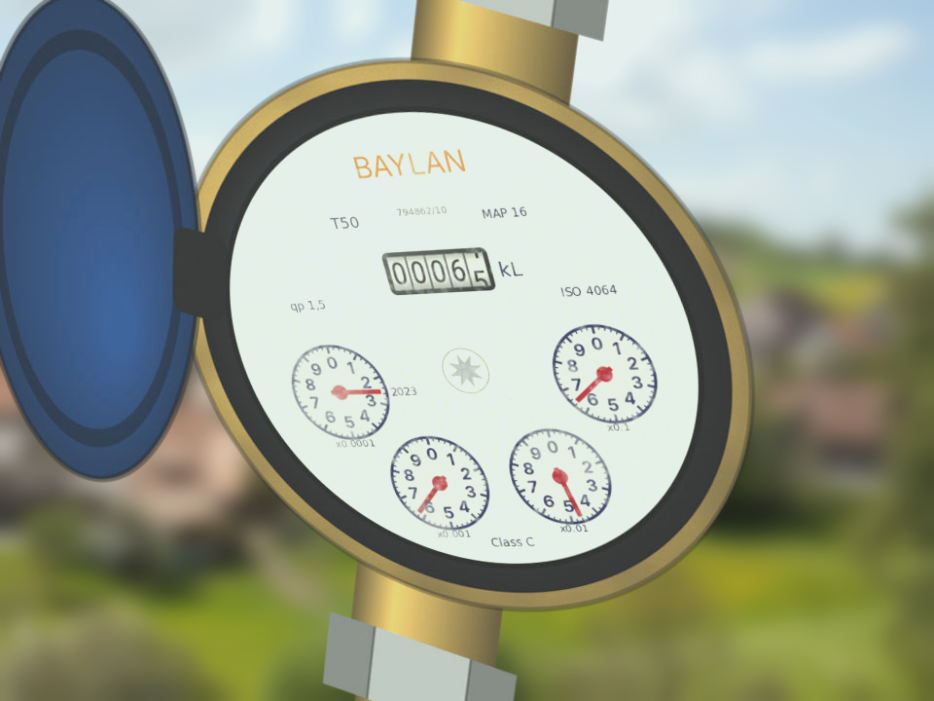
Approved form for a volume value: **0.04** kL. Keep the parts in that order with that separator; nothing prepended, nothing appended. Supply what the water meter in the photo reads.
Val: **64.6462** kL
